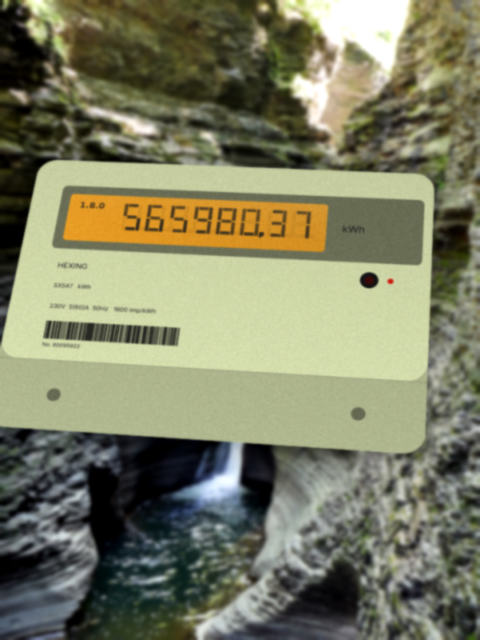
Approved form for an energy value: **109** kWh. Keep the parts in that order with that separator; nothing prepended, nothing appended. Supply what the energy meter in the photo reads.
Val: **565980.37** kWh
